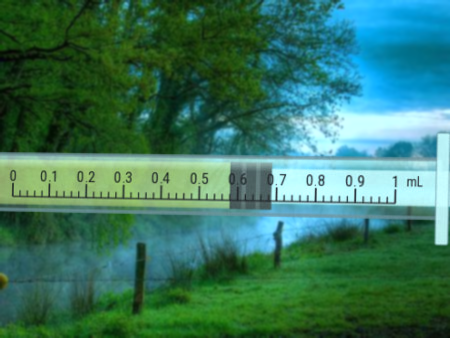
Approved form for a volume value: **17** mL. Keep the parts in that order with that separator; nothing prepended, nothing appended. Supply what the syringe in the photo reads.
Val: **0.58** mL
